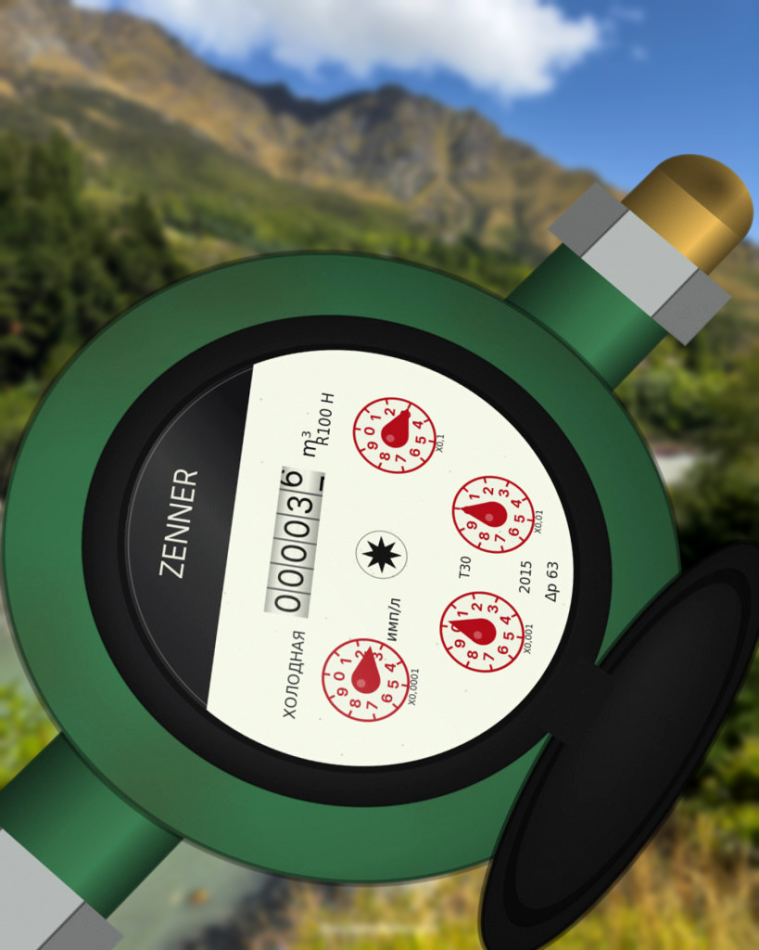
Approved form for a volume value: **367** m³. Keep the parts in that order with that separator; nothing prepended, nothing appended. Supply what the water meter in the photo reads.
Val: **36.3002** m³
